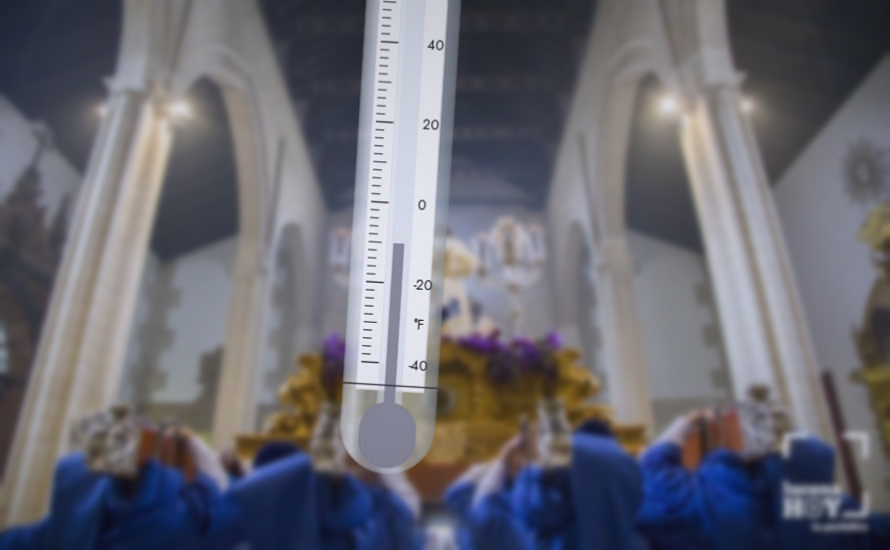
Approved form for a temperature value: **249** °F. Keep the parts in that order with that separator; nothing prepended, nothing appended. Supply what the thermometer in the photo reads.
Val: **-10** °F
